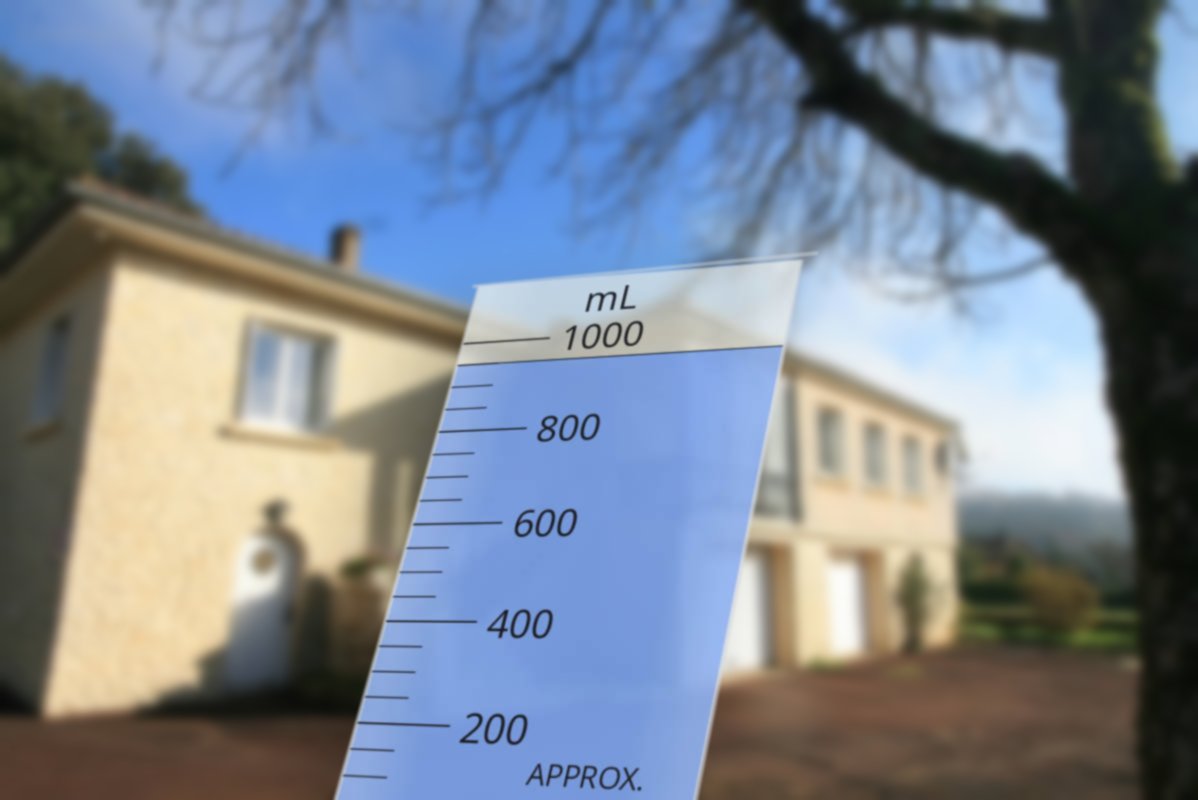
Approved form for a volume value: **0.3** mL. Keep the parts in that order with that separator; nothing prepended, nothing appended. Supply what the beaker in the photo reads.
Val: **950** mL
